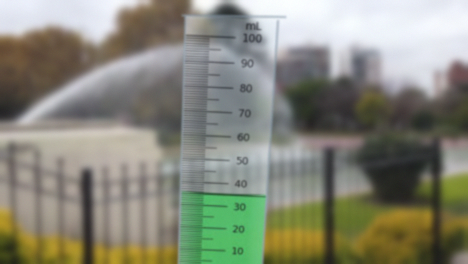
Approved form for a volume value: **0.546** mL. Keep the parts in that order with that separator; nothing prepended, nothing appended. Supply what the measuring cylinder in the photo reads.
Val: **35** mL
